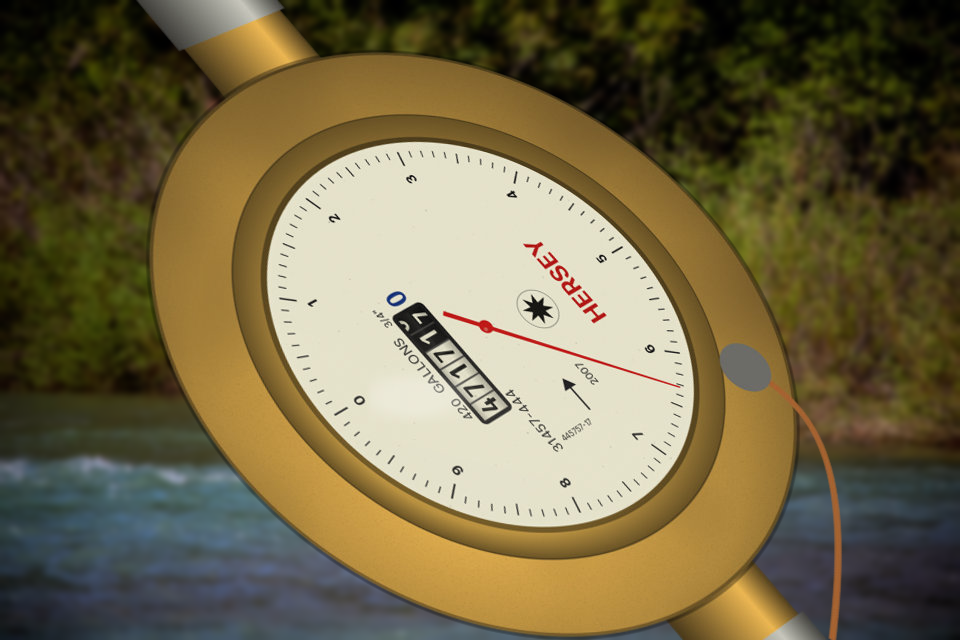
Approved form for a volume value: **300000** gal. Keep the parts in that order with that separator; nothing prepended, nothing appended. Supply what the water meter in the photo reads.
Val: **4717166.3** gal
